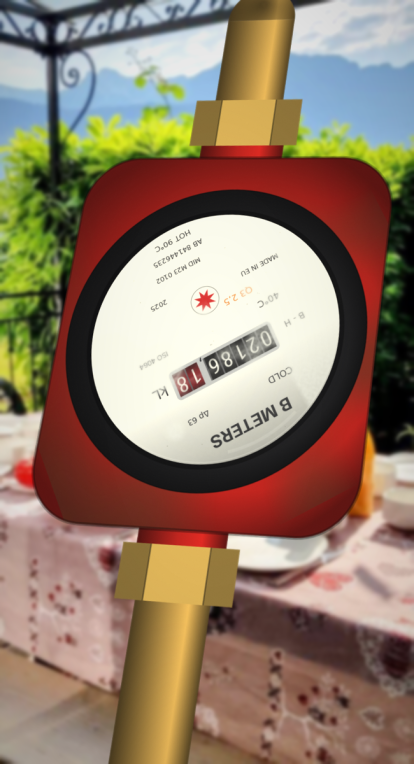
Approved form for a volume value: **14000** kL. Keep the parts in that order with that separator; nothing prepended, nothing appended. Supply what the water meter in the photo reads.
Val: **2186.18** kL
